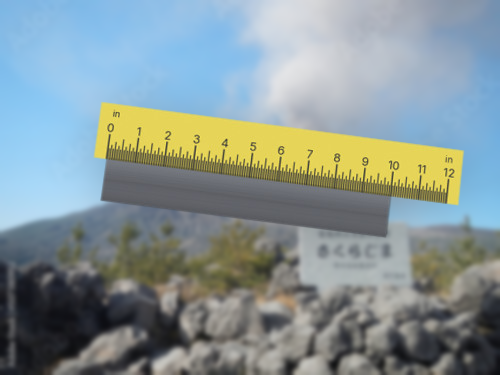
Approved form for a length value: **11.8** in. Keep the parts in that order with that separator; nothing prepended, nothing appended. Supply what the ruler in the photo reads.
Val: **10** in
